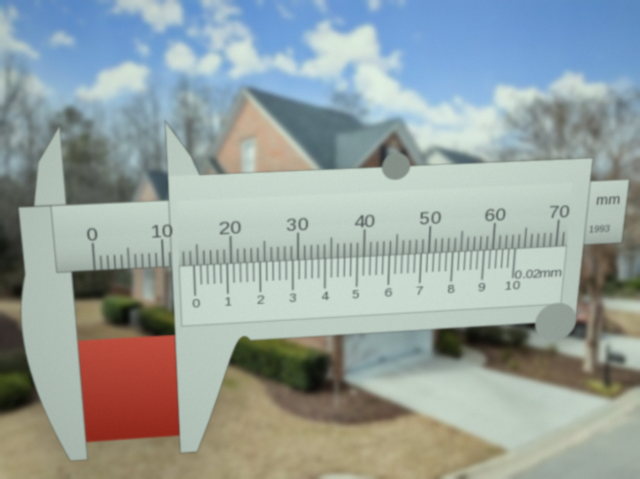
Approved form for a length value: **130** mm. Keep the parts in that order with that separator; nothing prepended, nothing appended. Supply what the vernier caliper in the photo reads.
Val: **14.5** mm
